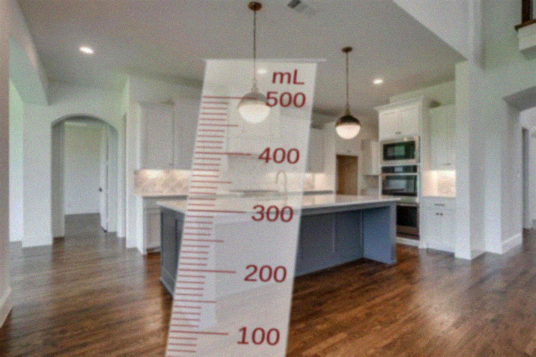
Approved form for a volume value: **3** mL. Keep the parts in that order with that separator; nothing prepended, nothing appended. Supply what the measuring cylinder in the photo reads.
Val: **300** mL
